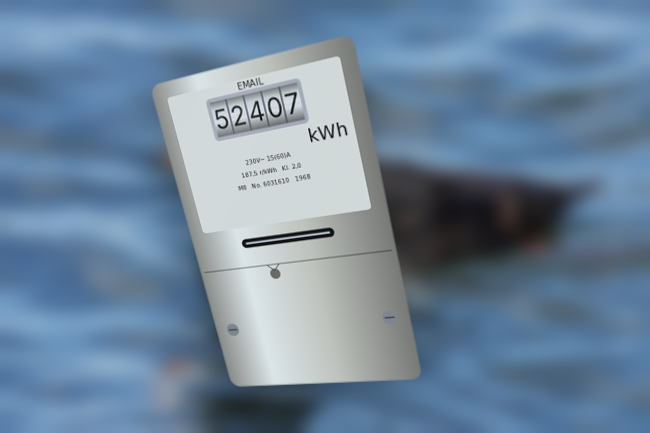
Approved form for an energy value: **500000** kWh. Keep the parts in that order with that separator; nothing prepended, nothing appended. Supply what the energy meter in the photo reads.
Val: **52407** kWh
